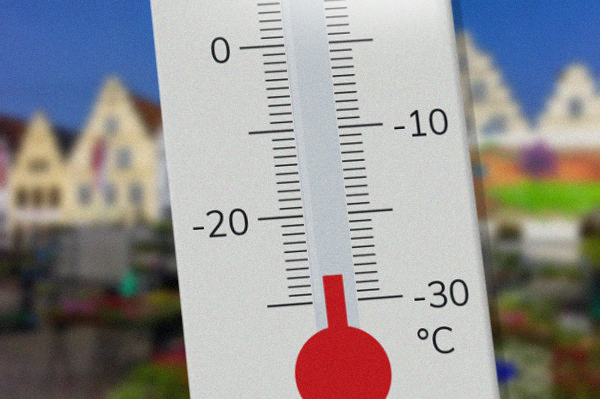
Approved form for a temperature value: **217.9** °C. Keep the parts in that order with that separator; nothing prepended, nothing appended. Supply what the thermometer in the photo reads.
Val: **-27** °C
